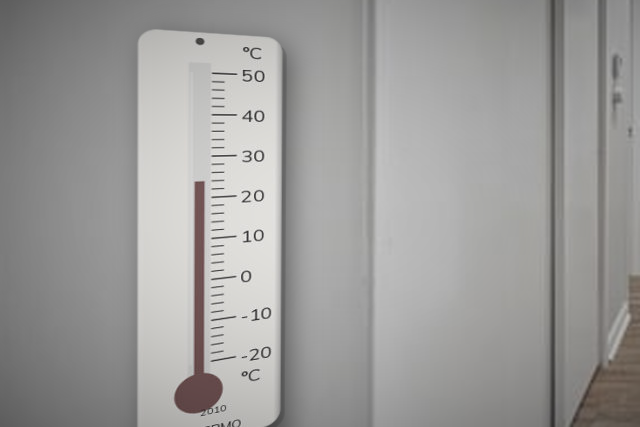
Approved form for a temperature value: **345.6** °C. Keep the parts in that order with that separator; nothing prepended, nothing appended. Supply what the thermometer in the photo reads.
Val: **24** °C
